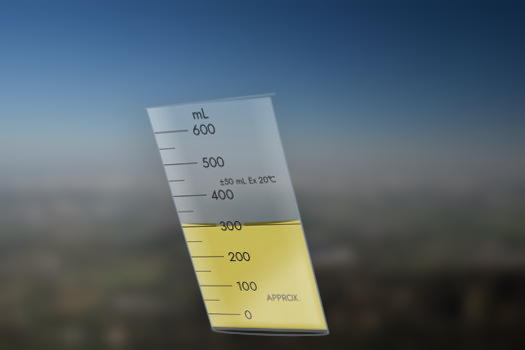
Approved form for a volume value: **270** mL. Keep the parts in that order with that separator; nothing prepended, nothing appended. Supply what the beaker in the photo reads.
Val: **300** mL
